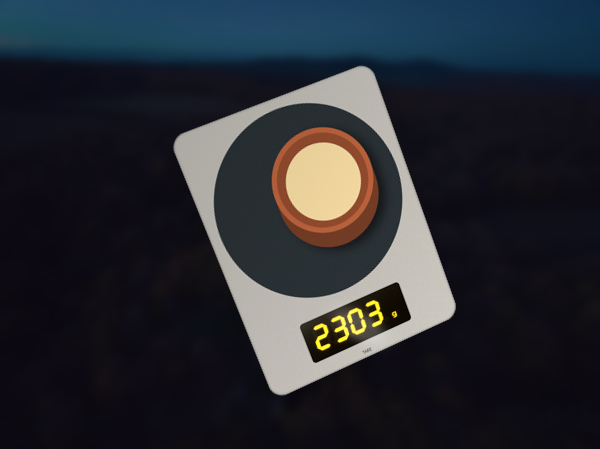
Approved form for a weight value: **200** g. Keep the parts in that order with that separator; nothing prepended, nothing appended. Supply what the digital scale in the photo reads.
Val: **2303** g
